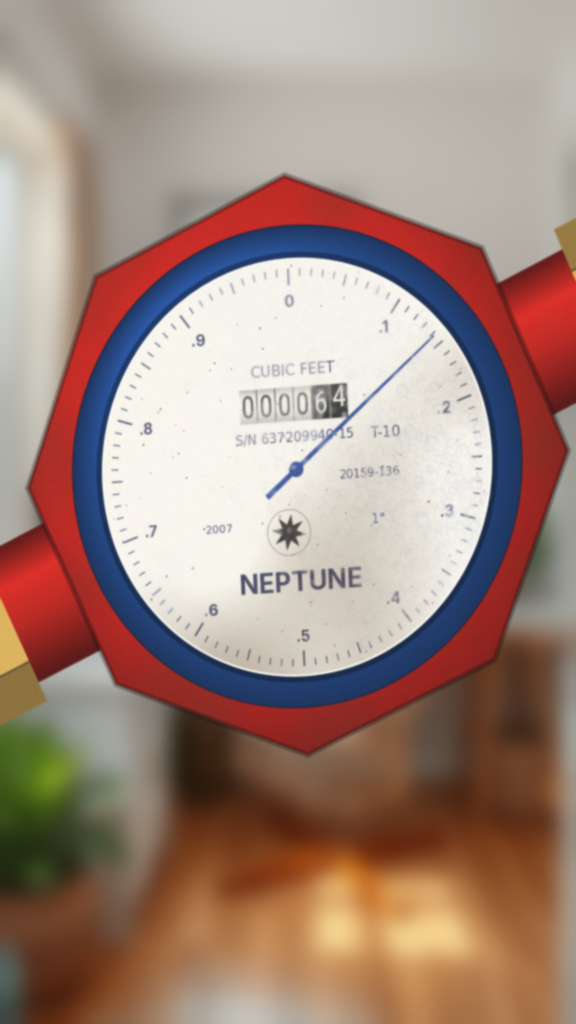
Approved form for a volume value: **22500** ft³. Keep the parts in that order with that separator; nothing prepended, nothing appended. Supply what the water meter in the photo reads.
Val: **64.14** ft³
